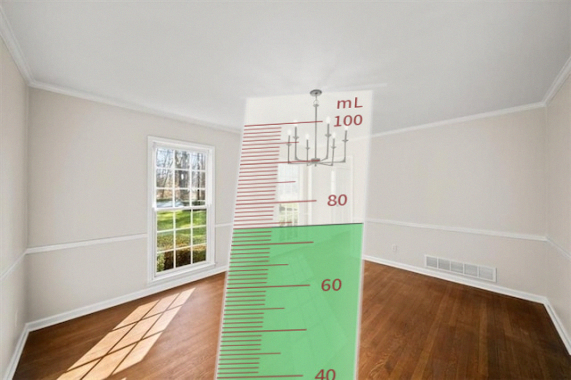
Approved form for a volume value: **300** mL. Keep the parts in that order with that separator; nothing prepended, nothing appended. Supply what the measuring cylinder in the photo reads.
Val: **74** mL
